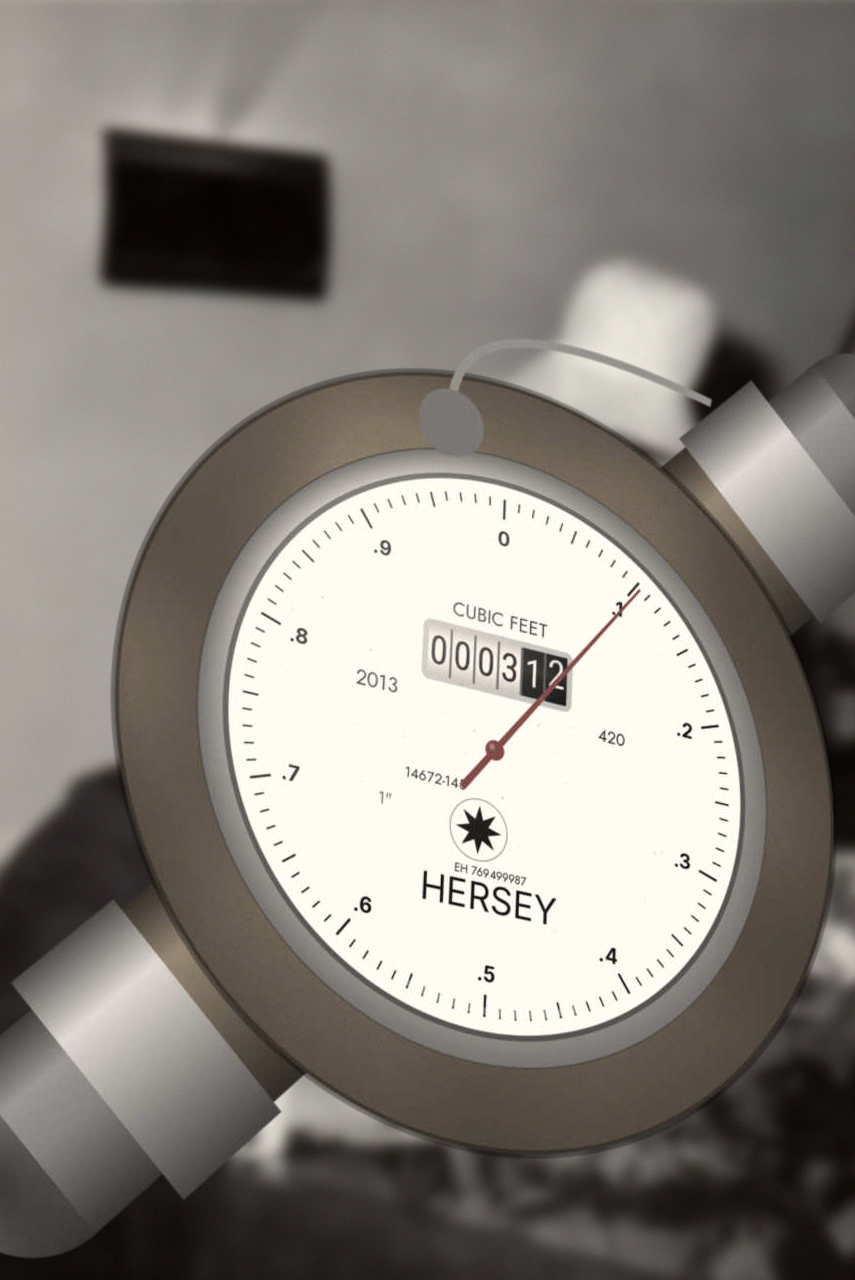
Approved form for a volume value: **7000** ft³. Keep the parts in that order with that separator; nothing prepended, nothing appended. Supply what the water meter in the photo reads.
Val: **312.10** ft³
